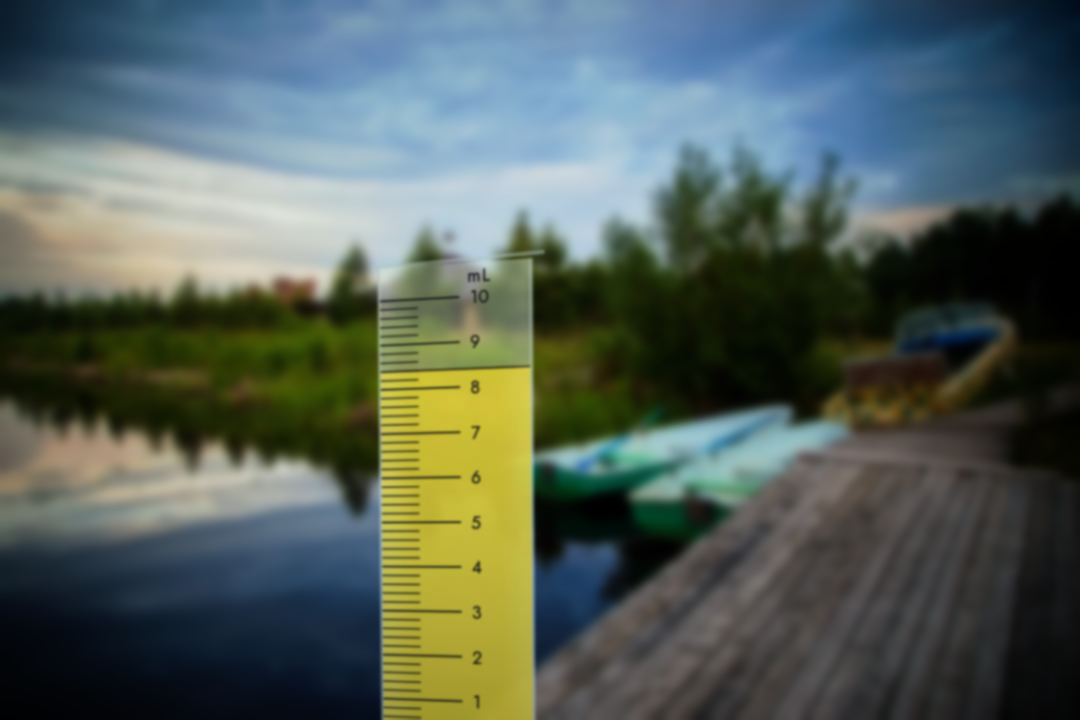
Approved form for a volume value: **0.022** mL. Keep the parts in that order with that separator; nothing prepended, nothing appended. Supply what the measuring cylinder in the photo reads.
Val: **8.4** mL
